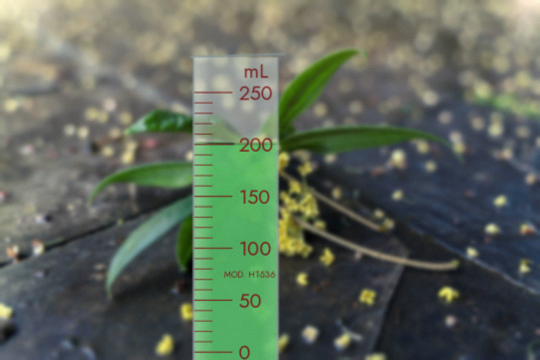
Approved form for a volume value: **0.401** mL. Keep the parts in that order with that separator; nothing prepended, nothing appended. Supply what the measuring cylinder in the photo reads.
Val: **200** mL
